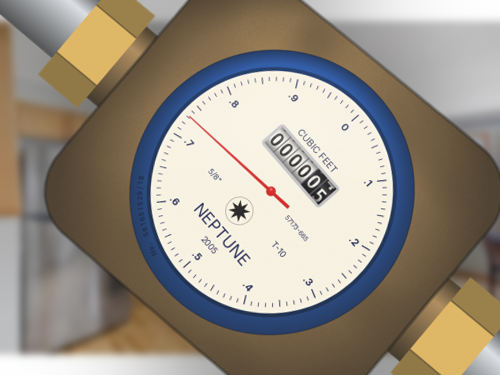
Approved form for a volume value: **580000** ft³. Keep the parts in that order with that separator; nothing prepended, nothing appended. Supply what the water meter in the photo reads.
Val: **4.73** ft³
